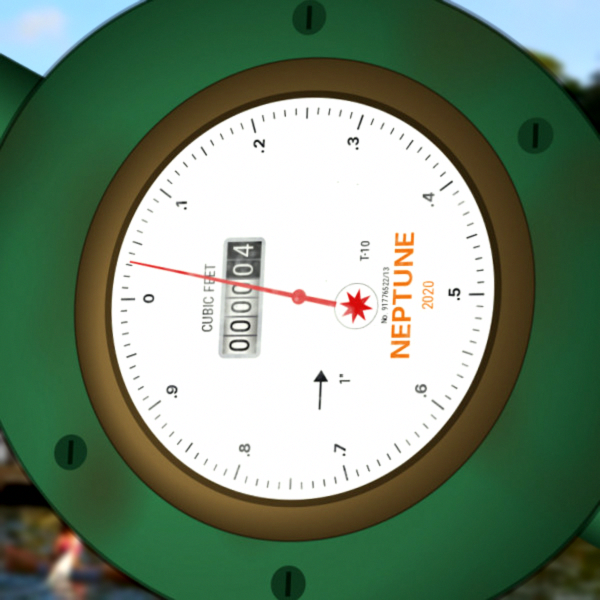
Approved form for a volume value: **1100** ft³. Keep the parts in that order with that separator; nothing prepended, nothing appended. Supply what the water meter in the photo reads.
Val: **4.03** ft³
